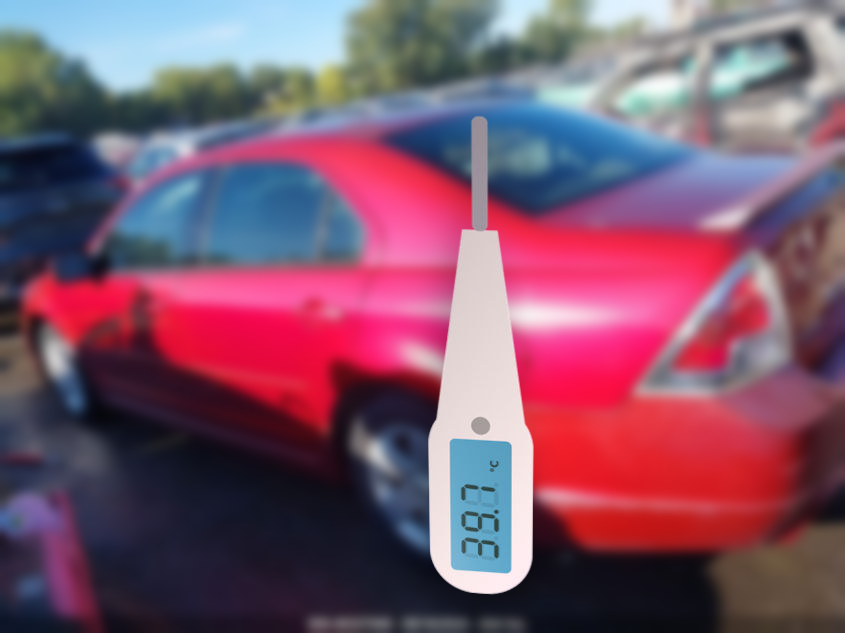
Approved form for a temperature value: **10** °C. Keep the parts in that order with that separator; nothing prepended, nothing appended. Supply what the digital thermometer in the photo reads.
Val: **39.7** °C
